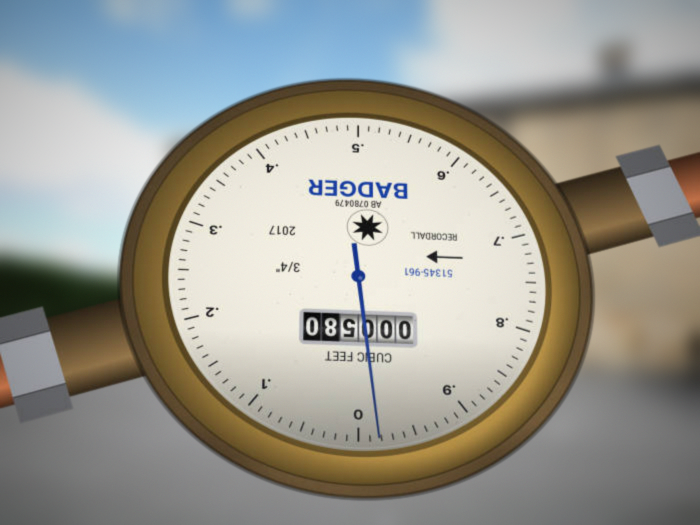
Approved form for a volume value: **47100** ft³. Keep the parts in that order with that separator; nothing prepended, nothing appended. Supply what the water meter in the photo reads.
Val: **579.98** ft³
